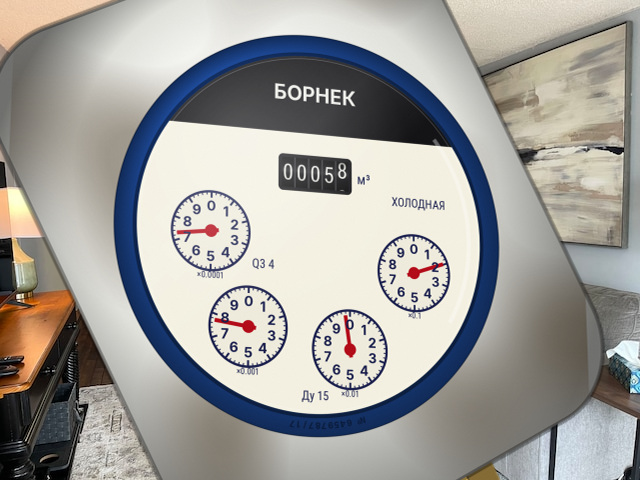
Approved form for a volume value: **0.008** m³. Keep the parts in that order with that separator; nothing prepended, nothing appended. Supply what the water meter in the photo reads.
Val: **58.1977** m³
